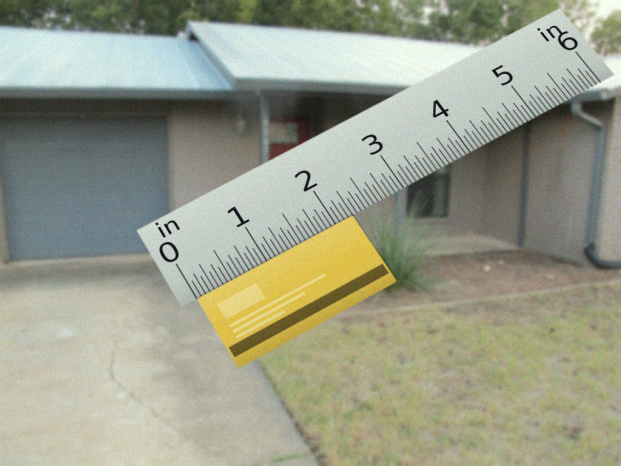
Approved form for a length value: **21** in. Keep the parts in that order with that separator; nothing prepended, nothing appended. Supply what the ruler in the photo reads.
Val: **2.25** in
